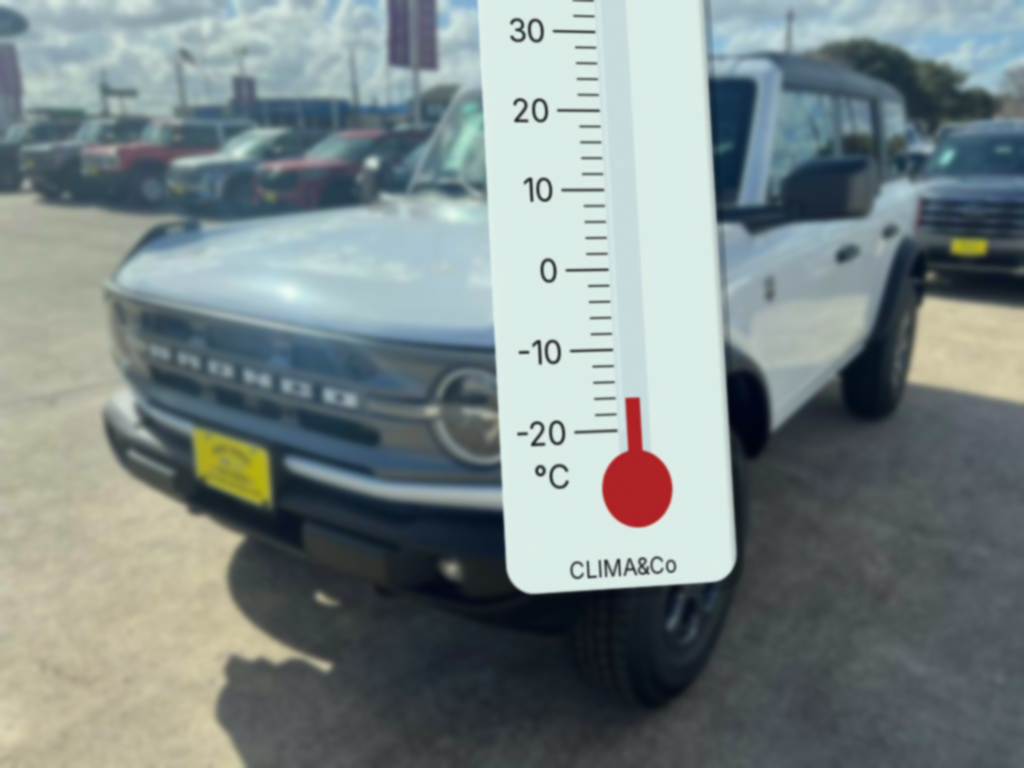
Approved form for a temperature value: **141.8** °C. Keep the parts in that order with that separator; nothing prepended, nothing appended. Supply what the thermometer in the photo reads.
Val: **-16** °C
